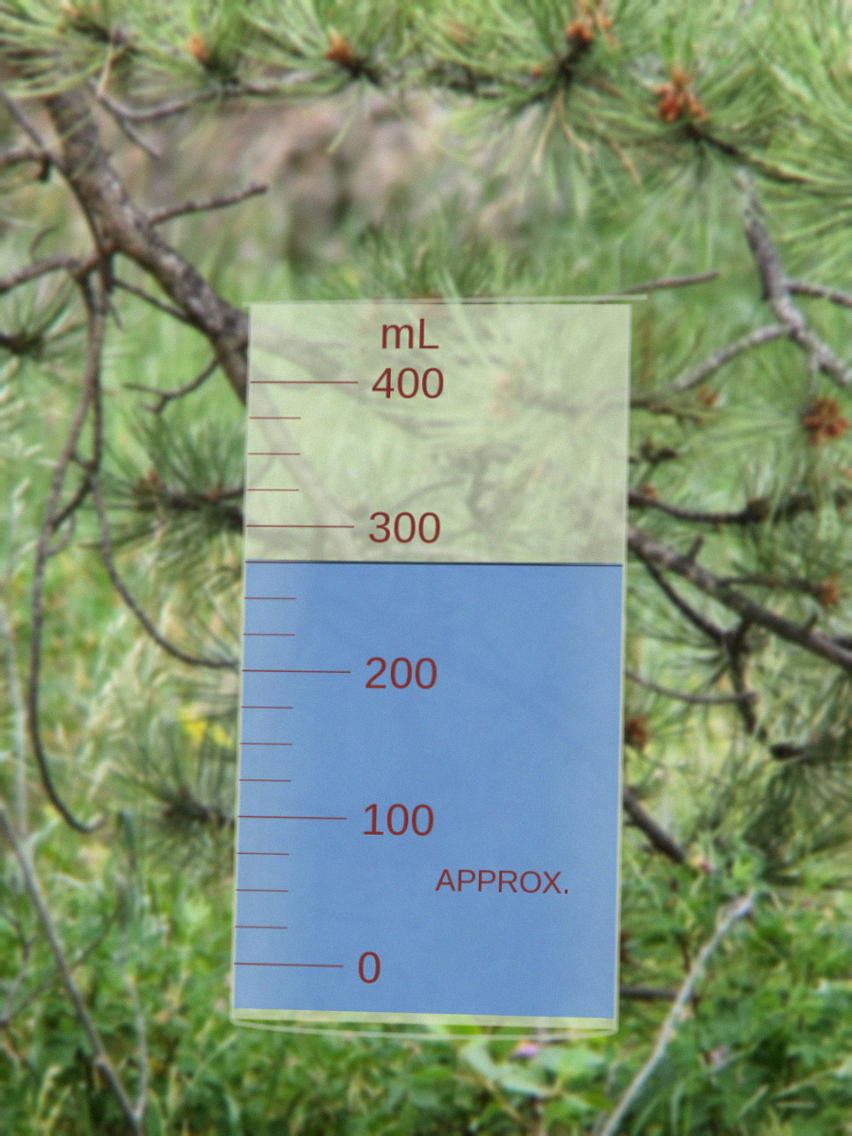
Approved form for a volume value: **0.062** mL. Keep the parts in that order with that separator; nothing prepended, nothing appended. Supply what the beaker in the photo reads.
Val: **275** mL
